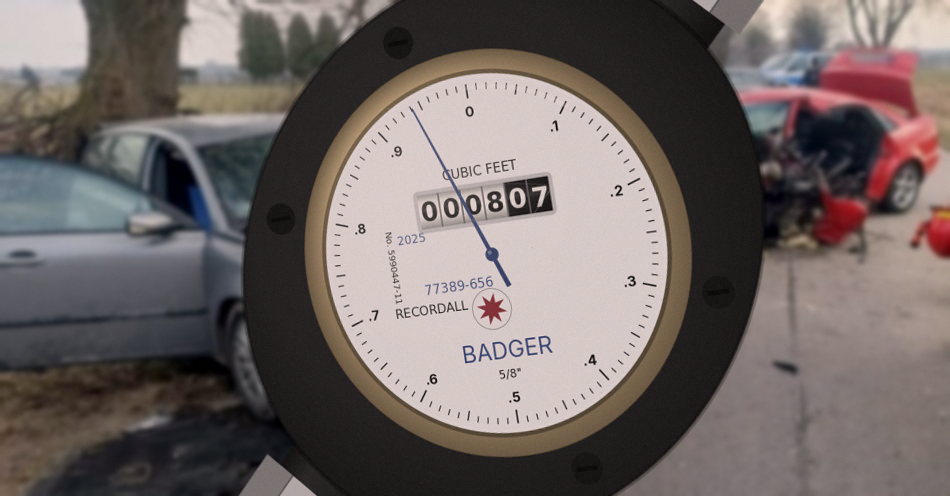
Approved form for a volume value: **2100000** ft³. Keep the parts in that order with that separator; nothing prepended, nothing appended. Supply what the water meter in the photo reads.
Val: **806.94** ft³
